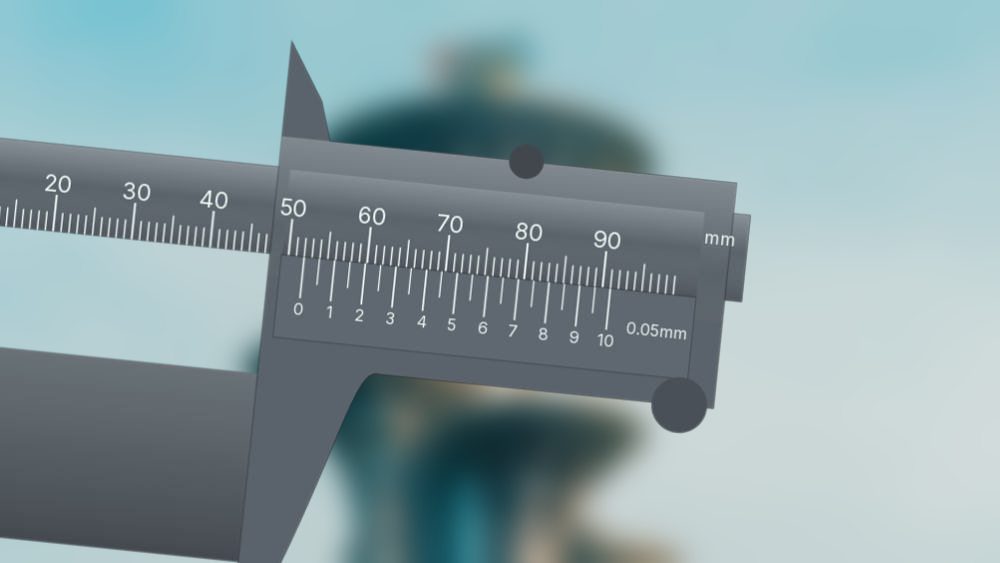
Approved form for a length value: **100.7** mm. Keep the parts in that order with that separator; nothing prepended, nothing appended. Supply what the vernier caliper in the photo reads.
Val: **52.0** mm
